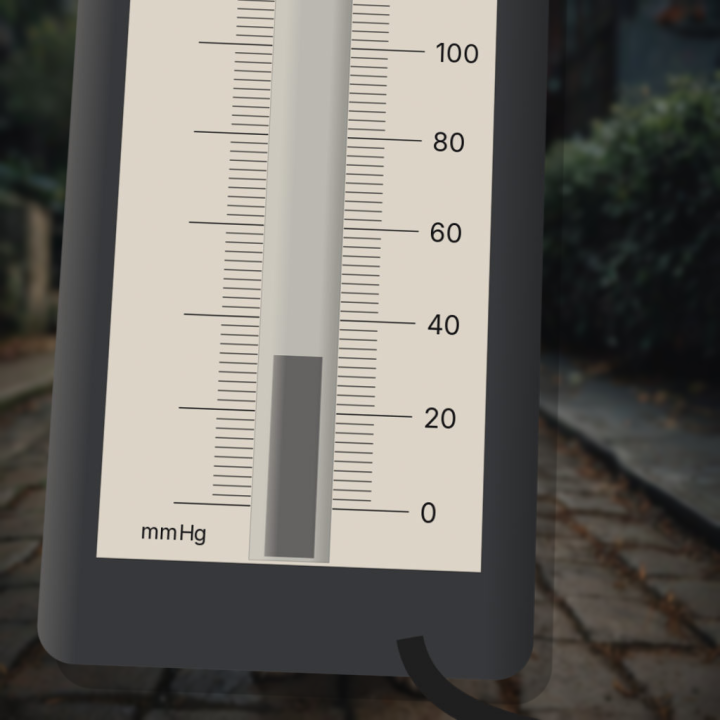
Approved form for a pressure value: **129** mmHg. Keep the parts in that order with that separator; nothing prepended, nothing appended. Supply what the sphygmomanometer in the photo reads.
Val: **32** mmHg
